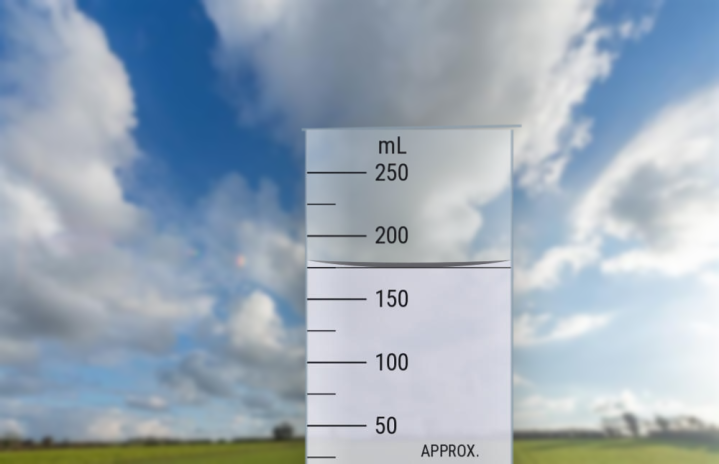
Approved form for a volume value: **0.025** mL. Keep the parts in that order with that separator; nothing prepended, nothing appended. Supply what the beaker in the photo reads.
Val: **175** mL
